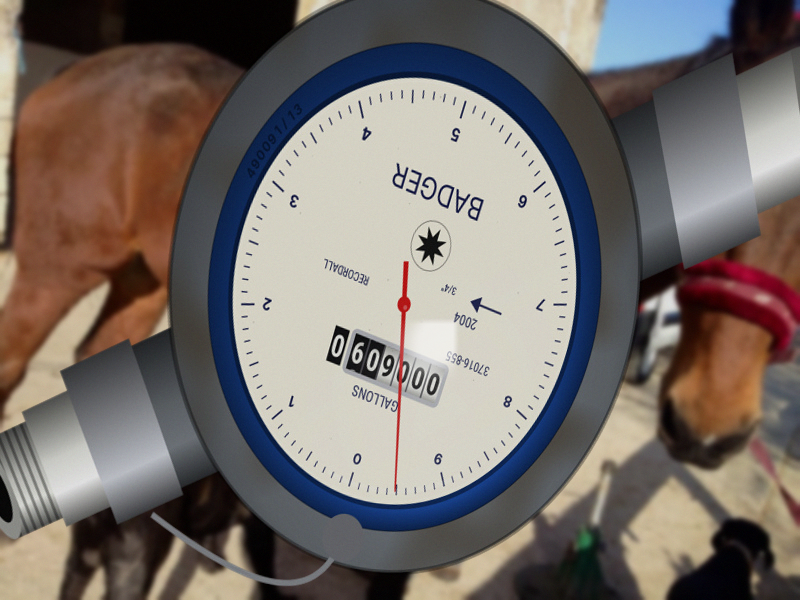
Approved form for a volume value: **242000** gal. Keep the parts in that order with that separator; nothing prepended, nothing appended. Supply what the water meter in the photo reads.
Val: **6089.5** gal
